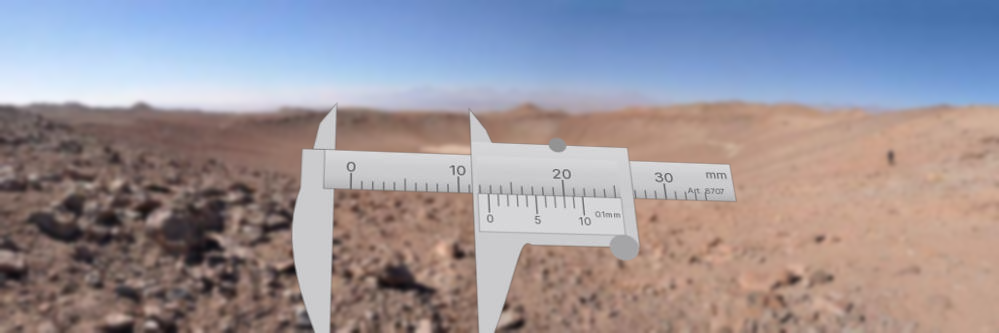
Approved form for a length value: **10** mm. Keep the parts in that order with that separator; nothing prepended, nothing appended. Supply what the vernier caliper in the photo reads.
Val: **12.8** mm
